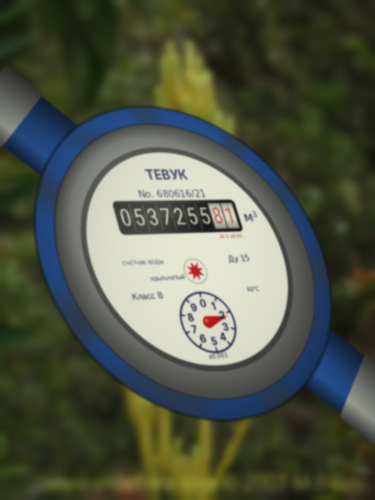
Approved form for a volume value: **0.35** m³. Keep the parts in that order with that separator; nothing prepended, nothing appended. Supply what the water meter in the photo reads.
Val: **537255.812** m³
